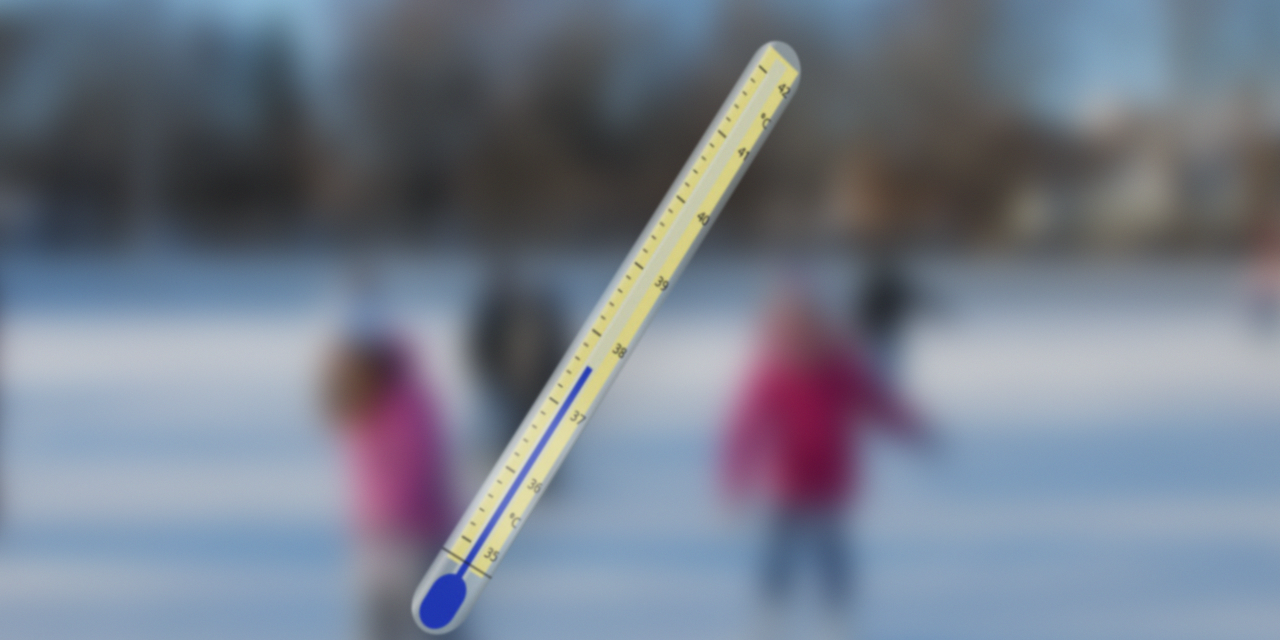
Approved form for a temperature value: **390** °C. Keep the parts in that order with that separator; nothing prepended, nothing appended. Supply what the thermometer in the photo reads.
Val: **37.6** °C
